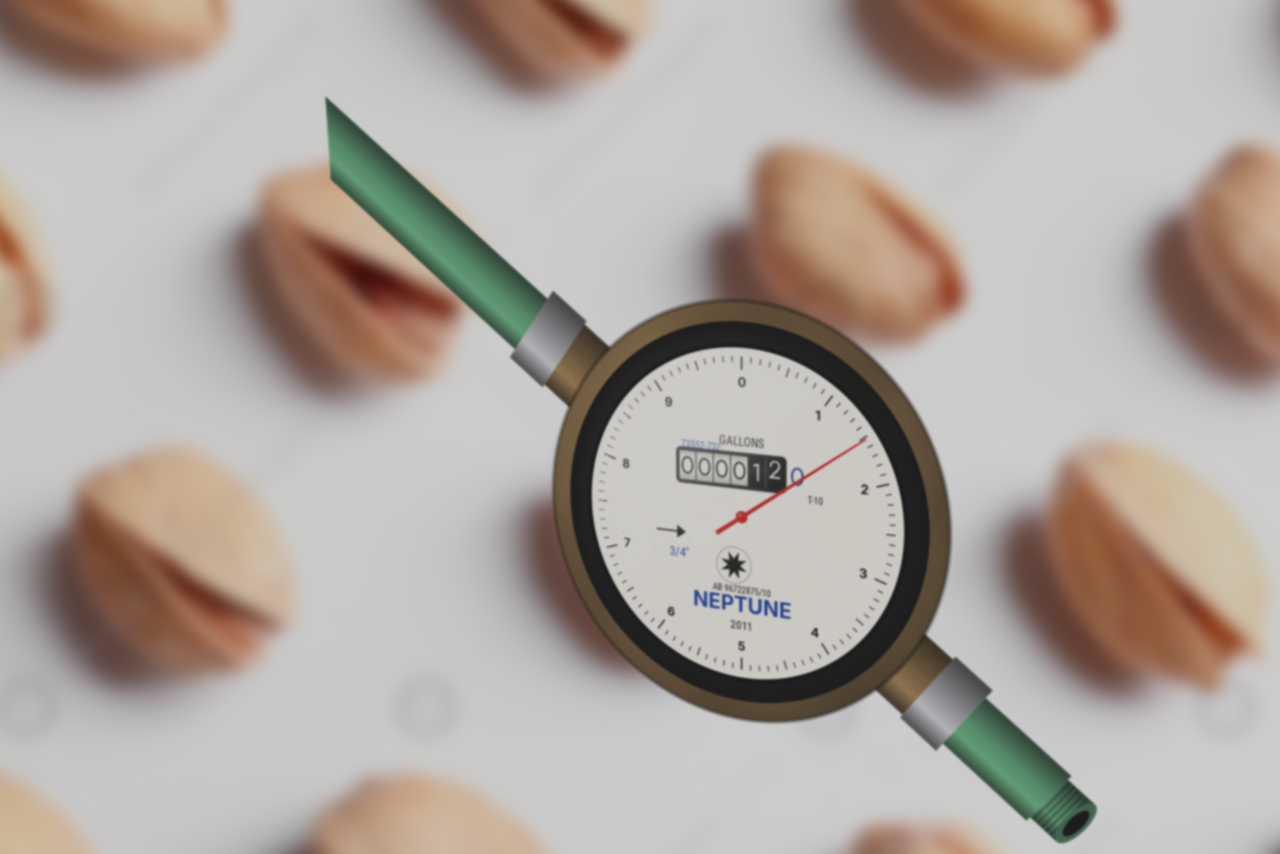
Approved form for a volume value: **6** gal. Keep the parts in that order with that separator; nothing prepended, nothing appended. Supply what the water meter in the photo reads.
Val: **121.5** gal
